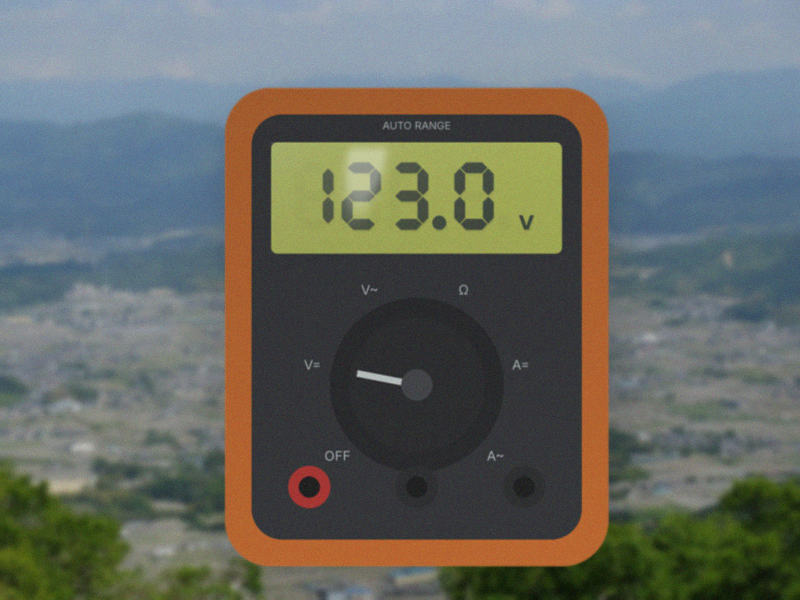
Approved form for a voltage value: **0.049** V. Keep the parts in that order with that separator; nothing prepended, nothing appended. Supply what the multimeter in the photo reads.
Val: **123.0** V
